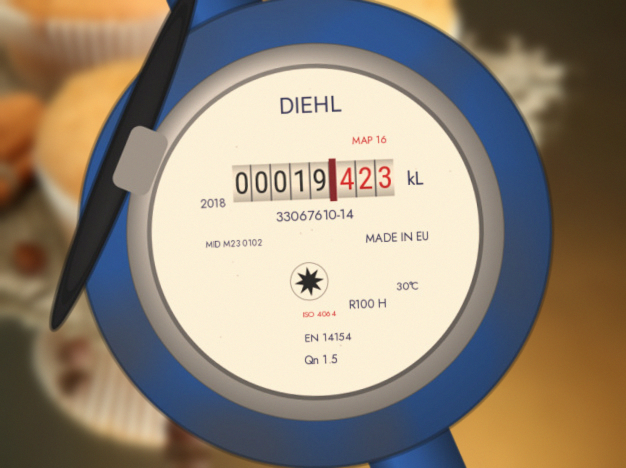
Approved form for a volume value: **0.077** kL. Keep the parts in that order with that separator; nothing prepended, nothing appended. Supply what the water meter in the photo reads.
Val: **19.423** kL
